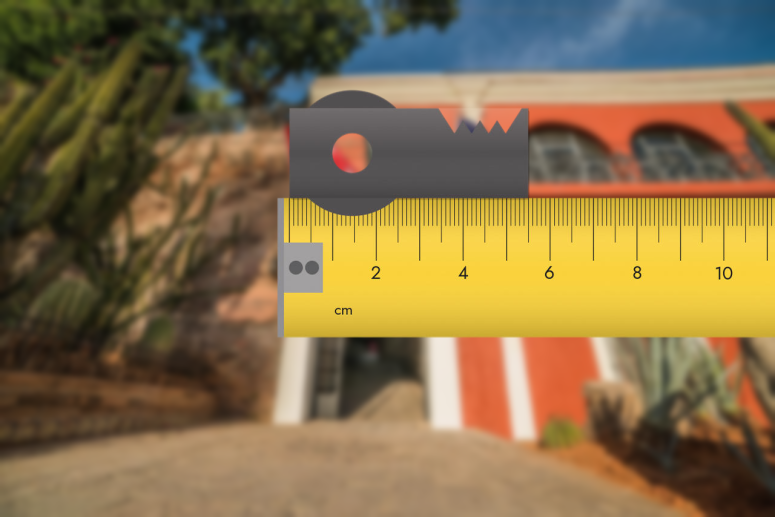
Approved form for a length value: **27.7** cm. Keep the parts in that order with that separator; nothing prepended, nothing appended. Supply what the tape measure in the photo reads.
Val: **5.5** cm
